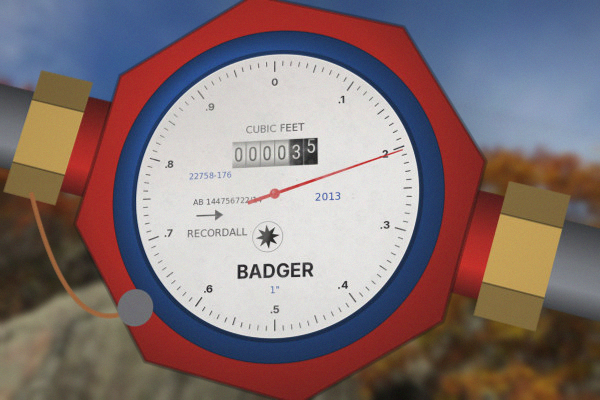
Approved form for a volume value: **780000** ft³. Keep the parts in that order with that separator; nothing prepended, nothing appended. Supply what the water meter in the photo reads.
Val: **35.20** ft³
